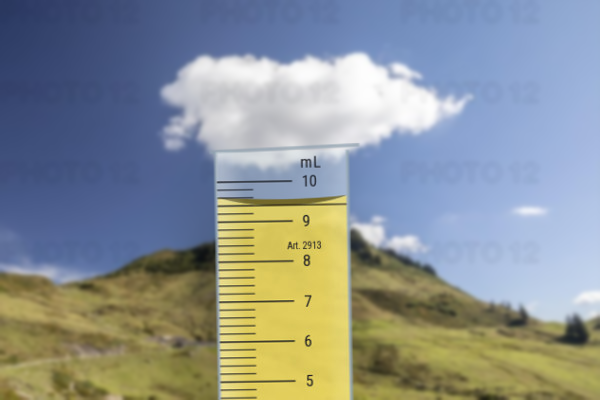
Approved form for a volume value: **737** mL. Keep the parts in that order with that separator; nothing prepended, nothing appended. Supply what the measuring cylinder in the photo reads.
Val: **9.4** mL
